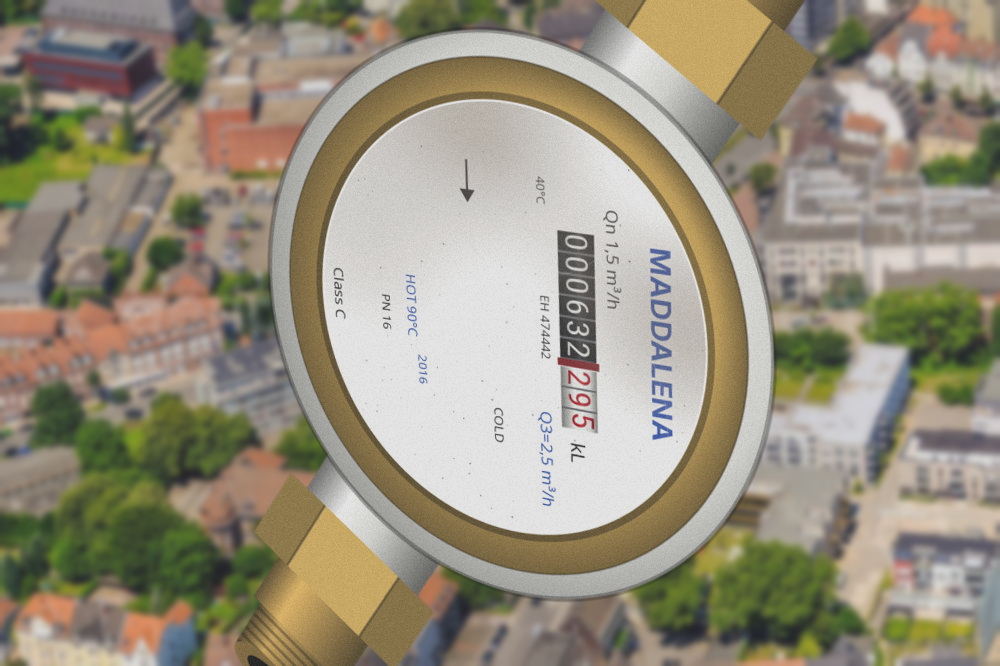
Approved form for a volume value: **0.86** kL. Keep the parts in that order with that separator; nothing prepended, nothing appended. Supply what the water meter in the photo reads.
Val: **632.295** kL
